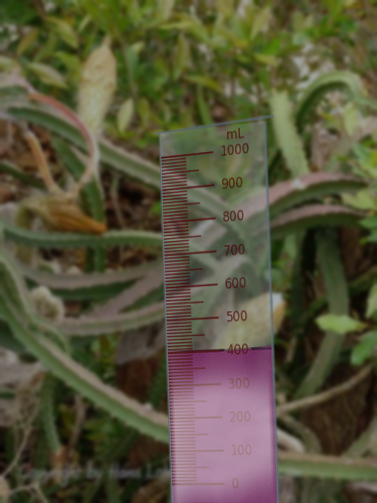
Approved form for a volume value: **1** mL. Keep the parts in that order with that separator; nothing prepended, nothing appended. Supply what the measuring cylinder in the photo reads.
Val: **400** mL
